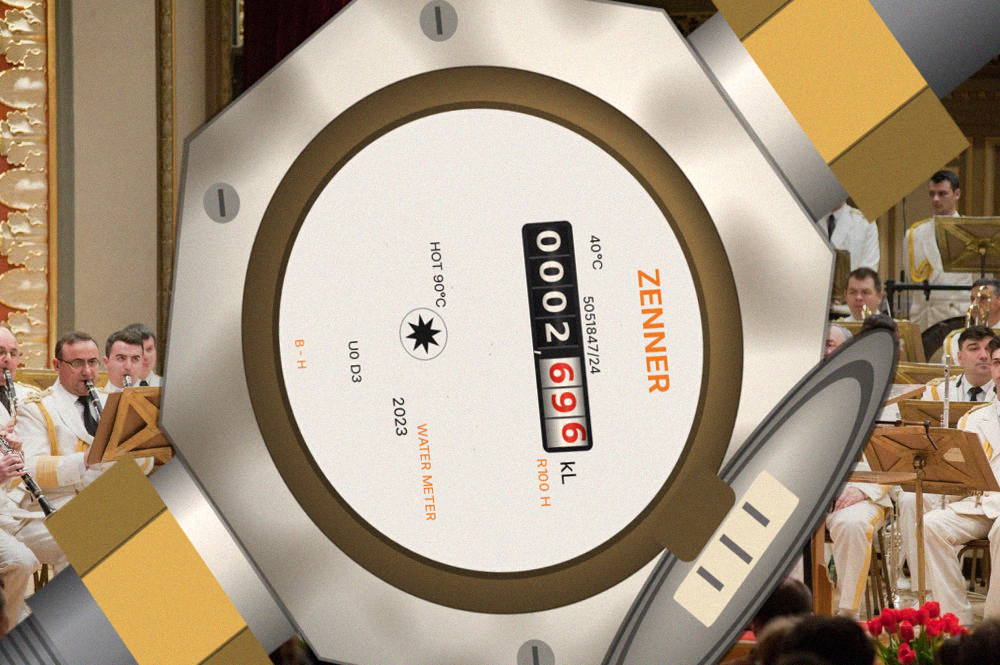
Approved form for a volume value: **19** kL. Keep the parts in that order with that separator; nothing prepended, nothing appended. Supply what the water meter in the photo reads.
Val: **2.696** kL
